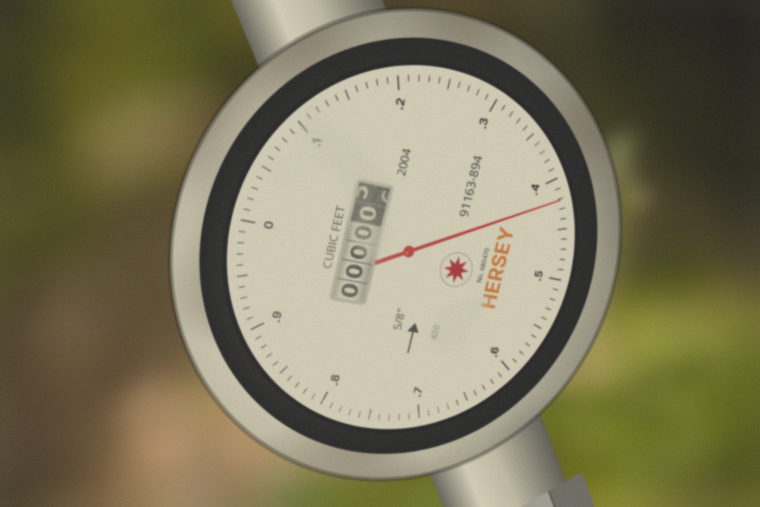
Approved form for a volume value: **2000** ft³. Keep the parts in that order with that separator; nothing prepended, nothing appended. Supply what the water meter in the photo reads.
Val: **5.42** ft³
